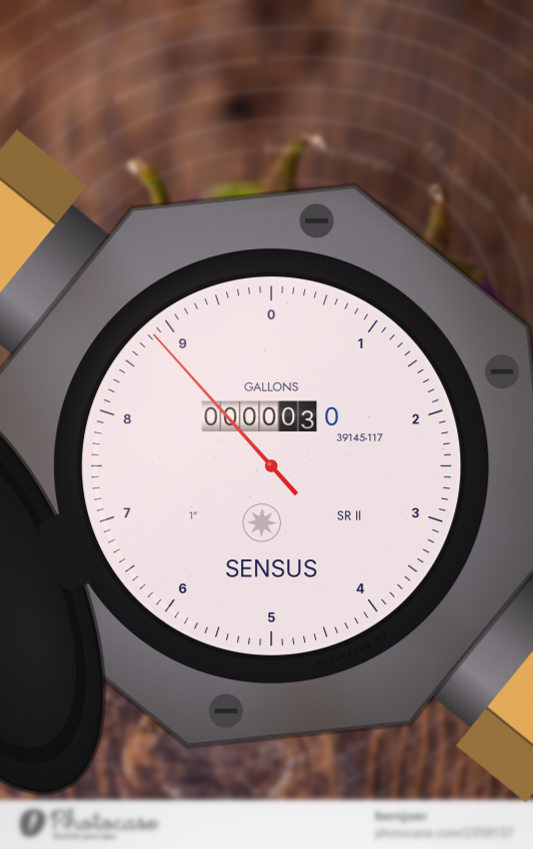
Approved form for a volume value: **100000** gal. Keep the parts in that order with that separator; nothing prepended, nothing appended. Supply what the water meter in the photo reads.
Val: **28.8** gal
